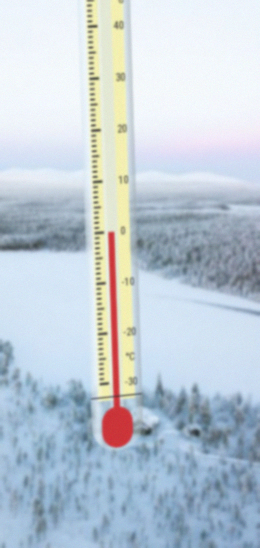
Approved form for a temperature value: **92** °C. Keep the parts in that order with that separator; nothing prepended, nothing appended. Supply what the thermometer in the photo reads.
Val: **0** °C
